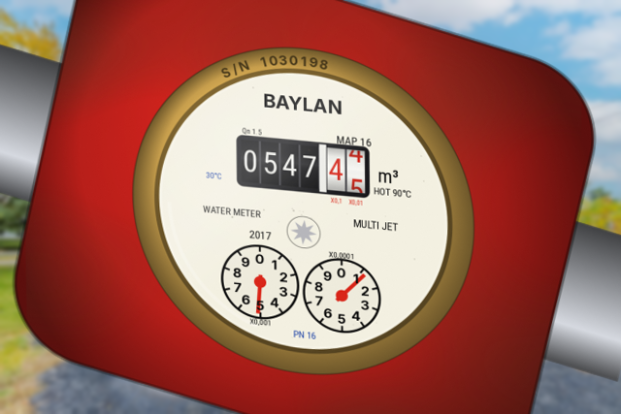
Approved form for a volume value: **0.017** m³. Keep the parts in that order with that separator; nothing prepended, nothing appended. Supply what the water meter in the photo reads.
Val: **547.4451** m³
